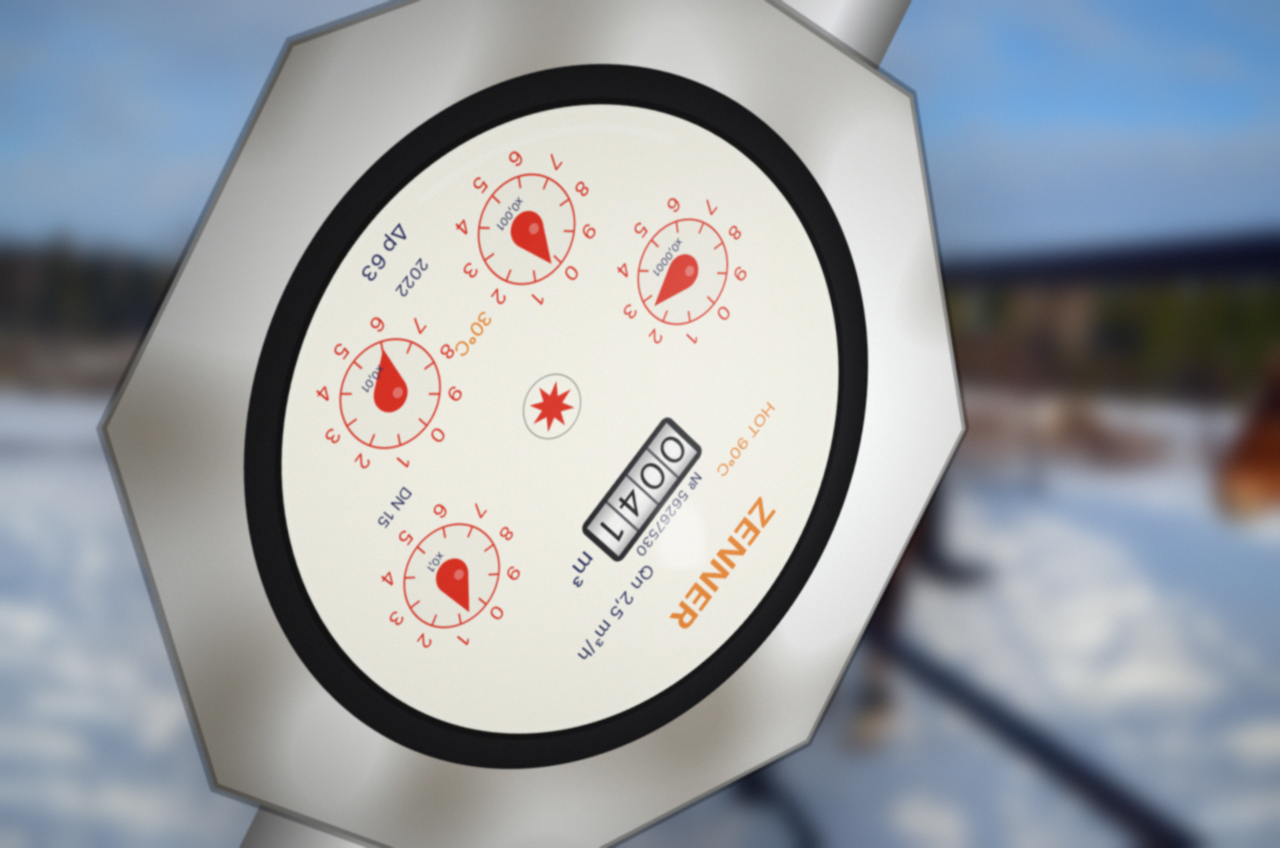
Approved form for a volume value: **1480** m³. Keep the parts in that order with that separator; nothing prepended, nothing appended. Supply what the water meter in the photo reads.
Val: **41.0602** m³
